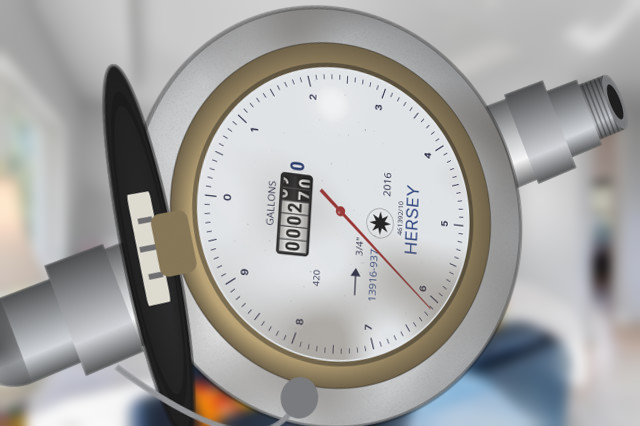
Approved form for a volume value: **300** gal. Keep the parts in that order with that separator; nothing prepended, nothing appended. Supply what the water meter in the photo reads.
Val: **2696.1** gal
